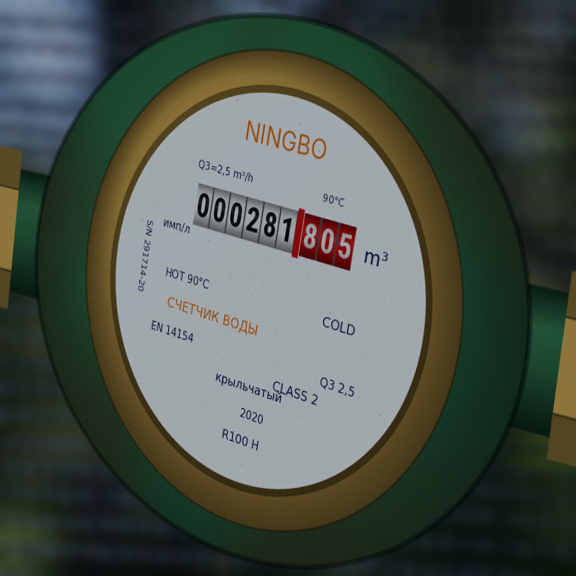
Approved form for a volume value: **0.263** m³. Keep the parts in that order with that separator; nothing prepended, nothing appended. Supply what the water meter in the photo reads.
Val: **281.805** m³
